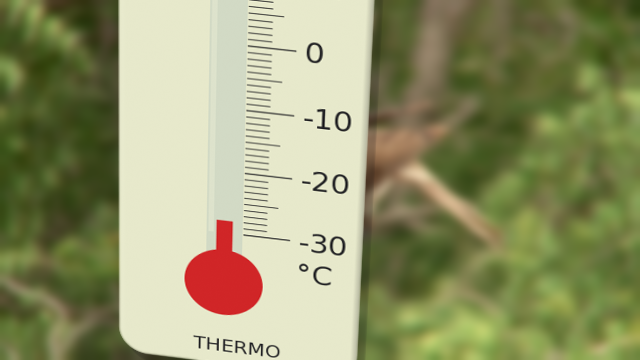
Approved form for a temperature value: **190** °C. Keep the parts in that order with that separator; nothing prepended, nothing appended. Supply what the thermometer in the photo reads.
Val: **-28** °C
